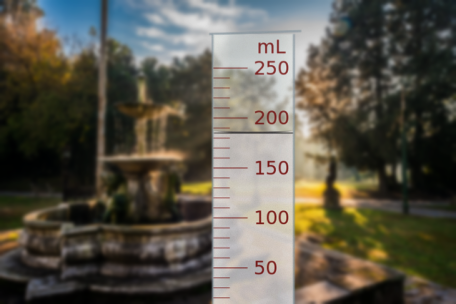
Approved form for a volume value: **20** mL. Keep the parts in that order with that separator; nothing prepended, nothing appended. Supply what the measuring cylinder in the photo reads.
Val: **185** mL
